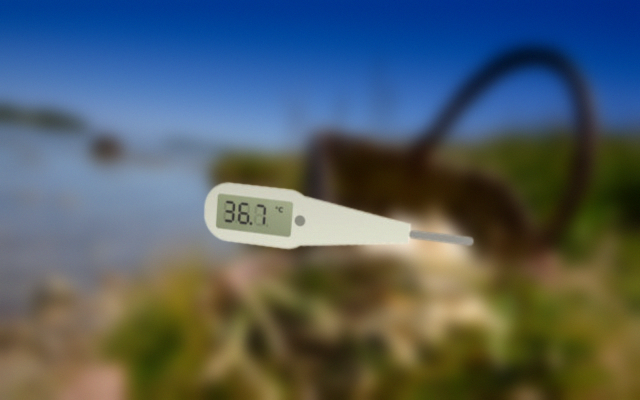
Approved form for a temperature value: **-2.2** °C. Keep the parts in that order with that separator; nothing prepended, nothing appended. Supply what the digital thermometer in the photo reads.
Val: **36.7** °C
